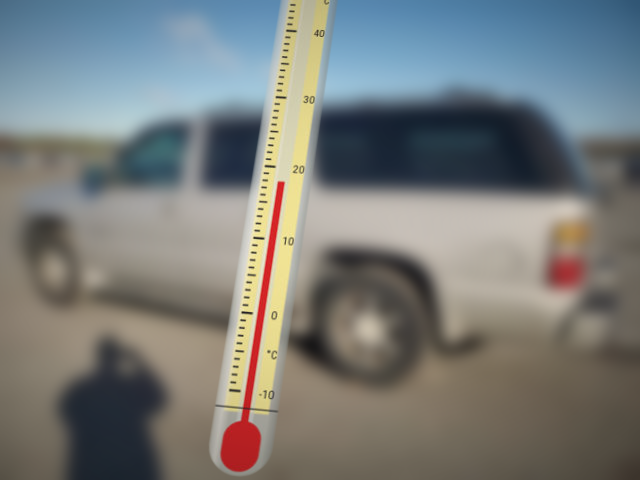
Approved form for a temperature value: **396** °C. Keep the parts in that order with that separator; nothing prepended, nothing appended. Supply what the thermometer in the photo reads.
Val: **18** °C
